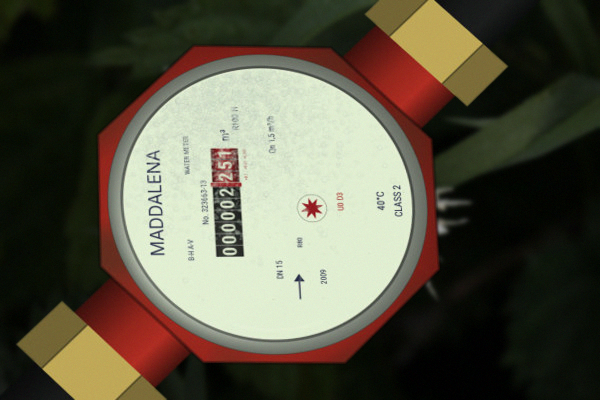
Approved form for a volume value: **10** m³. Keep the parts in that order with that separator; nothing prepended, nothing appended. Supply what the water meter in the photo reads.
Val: **2.251** m³
